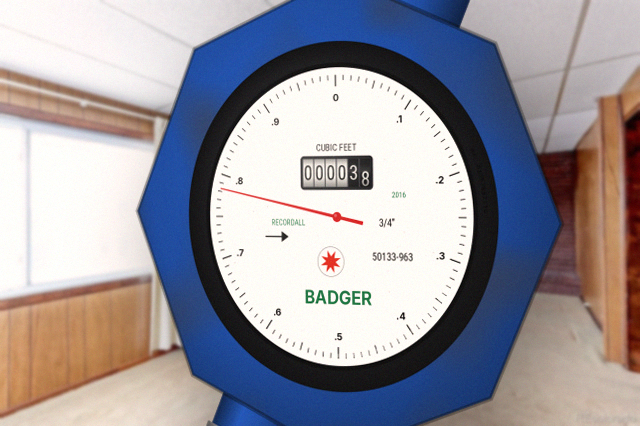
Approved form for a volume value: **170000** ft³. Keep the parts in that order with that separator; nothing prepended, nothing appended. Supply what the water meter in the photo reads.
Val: **37.78** ft³
